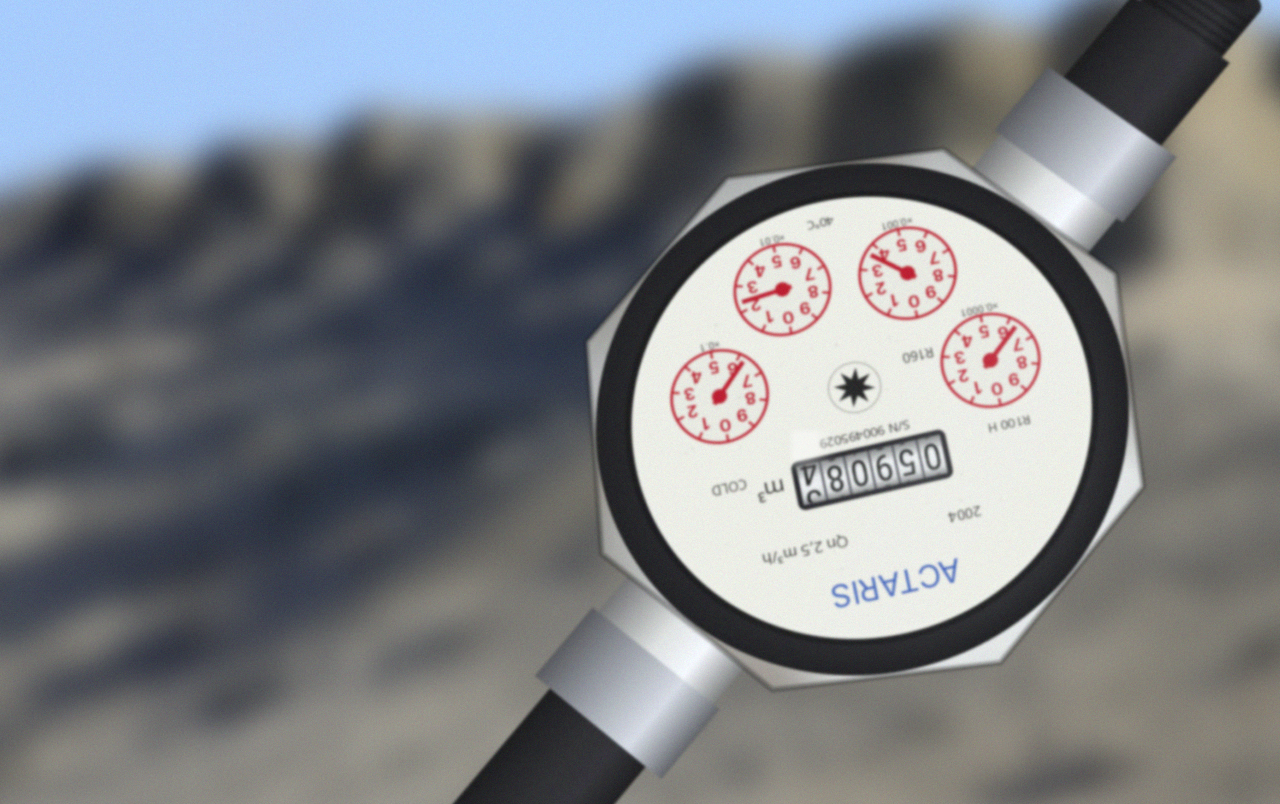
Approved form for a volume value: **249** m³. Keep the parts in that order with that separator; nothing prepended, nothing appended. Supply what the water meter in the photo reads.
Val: **59083.6236** m³
